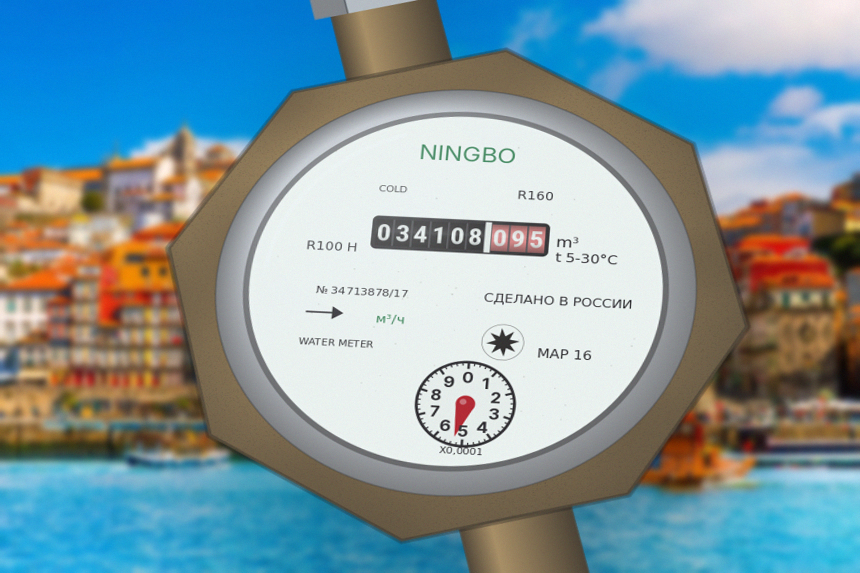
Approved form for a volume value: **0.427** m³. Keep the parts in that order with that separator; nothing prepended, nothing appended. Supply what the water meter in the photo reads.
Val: **34108.0955** m³
